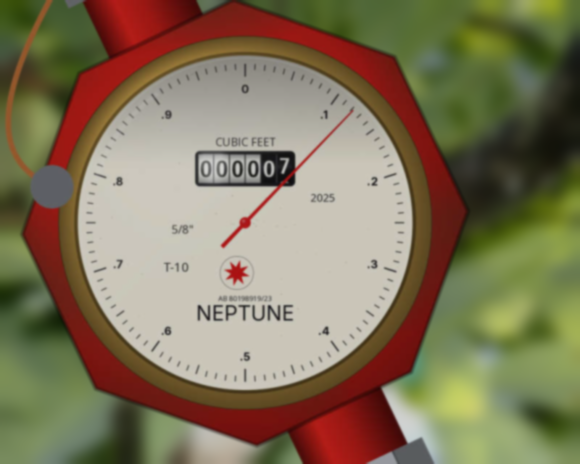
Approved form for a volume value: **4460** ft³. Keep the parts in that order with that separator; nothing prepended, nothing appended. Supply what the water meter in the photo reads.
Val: **7.12** ft³
